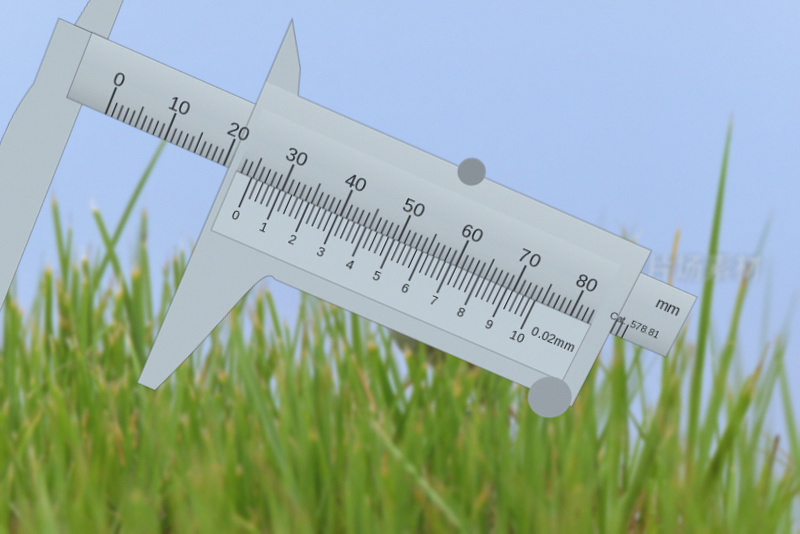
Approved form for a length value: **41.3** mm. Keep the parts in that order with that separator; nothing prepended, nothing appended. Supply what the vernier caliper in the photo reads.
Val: **24.8** mm
